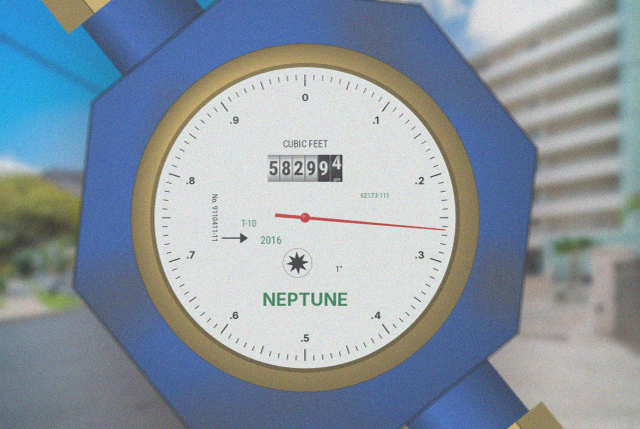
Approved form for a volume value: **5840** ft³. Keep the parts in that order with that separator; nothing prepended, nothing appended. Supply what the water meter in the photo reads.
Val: **582994.26** ft³
